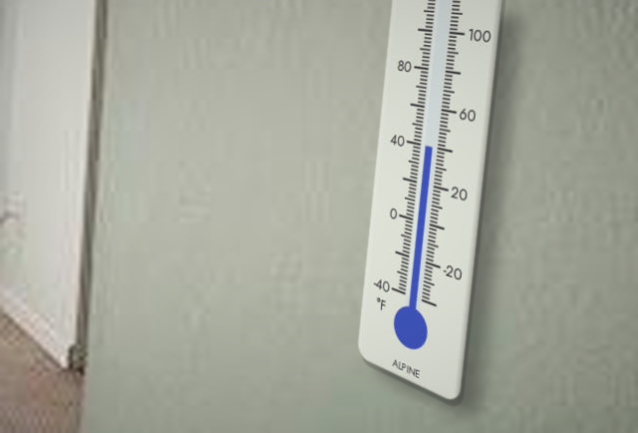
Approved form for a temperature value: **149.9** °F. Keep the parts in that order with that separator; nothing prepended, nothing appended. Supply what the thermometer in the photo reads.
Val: **40** °F
